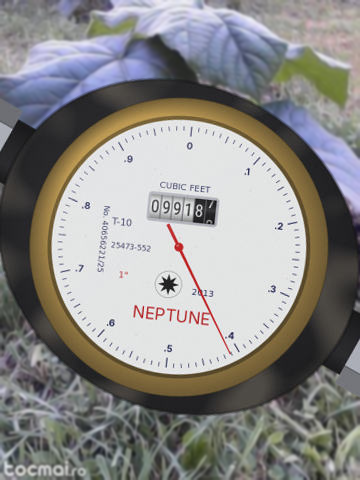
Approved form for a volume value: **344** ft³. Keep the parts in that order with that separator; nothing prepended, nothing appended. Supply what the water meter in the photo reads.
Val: **99187.41** ft³
